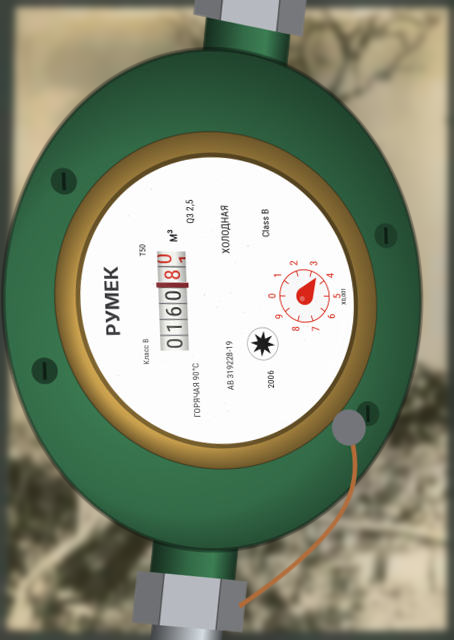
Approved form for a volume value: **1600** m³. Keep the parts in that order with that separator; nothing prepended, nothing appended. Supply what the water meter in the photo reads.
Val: **160.803** m³
